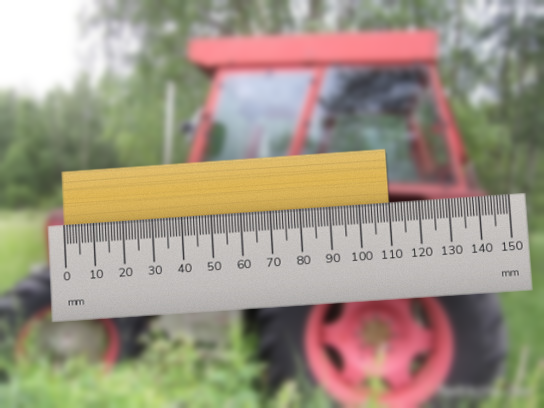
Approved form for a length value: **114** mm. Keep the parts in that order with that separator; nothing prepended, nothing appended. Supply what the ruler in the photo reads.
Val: **110** mm
